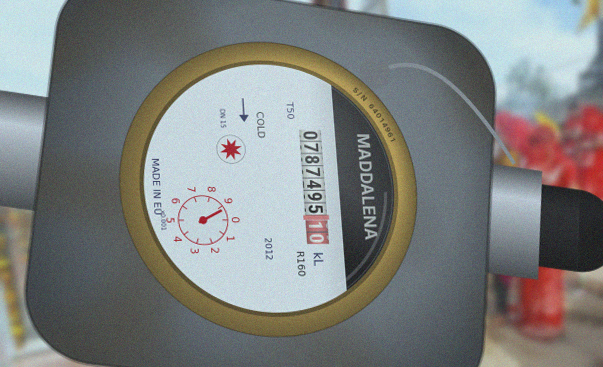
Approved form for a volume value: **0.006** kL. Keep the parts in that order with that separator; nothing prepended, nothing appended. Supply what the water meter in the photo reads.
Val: **787495.099** kL
